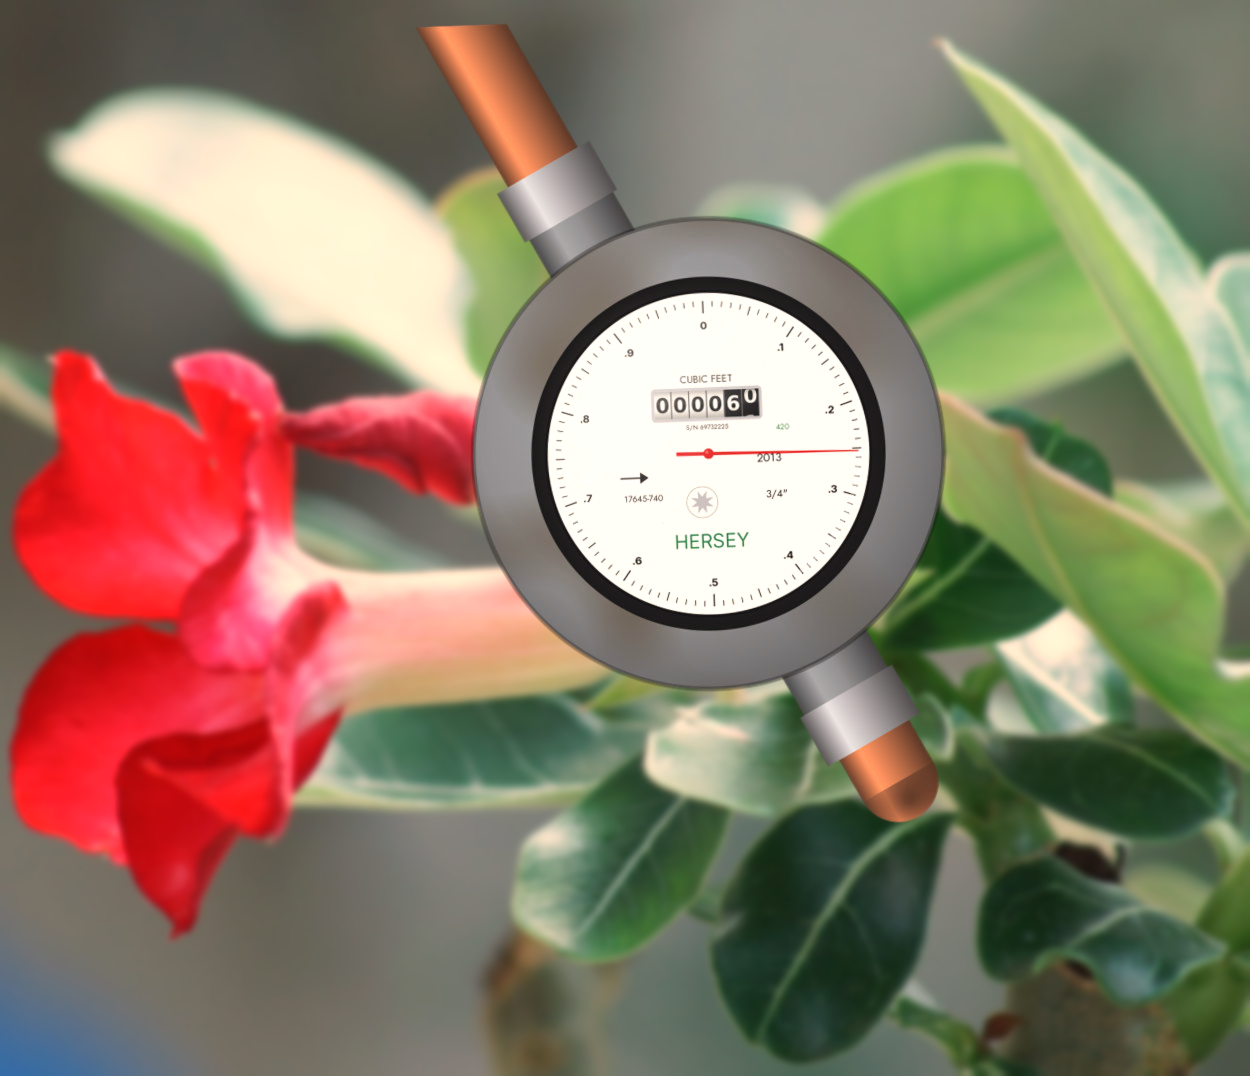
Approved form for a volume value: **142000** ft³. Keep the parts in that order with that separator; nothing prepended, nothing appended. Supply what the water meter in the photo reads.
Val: **60.25** ft³
